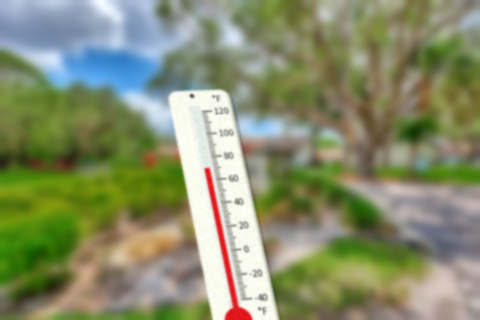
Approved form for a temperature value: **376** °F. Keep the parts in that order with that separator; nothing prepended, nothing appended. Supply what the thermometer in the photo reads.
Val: **70** °F
